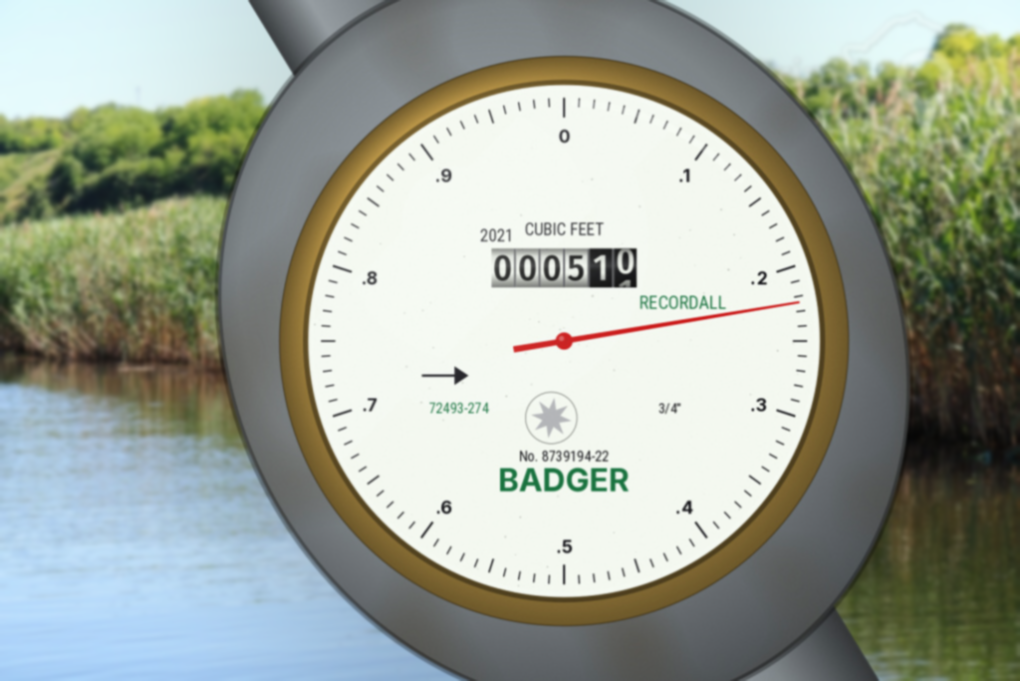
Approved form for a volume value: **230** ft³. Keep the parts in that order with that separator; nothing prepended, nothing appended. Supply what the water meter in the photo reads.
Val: **510.22** ft³
